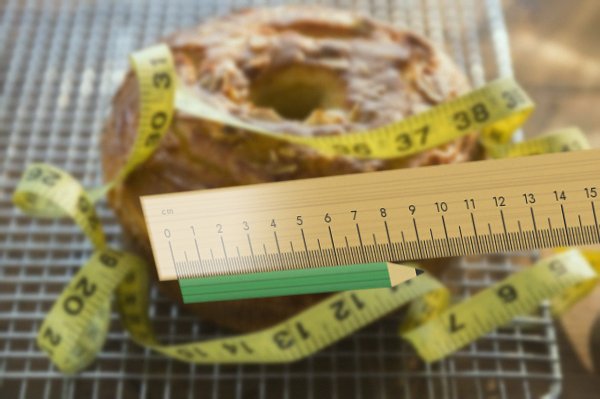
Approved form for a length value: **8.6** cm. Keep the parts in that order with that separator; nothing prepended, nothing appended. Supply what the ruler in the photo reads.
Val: **9** cm
